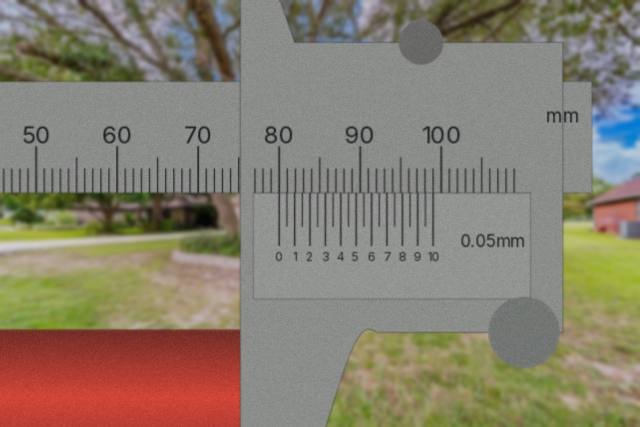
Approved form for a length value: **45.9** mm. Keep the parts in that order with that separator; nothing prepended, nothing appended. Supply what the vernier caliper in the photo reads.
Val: **80.0** mm
